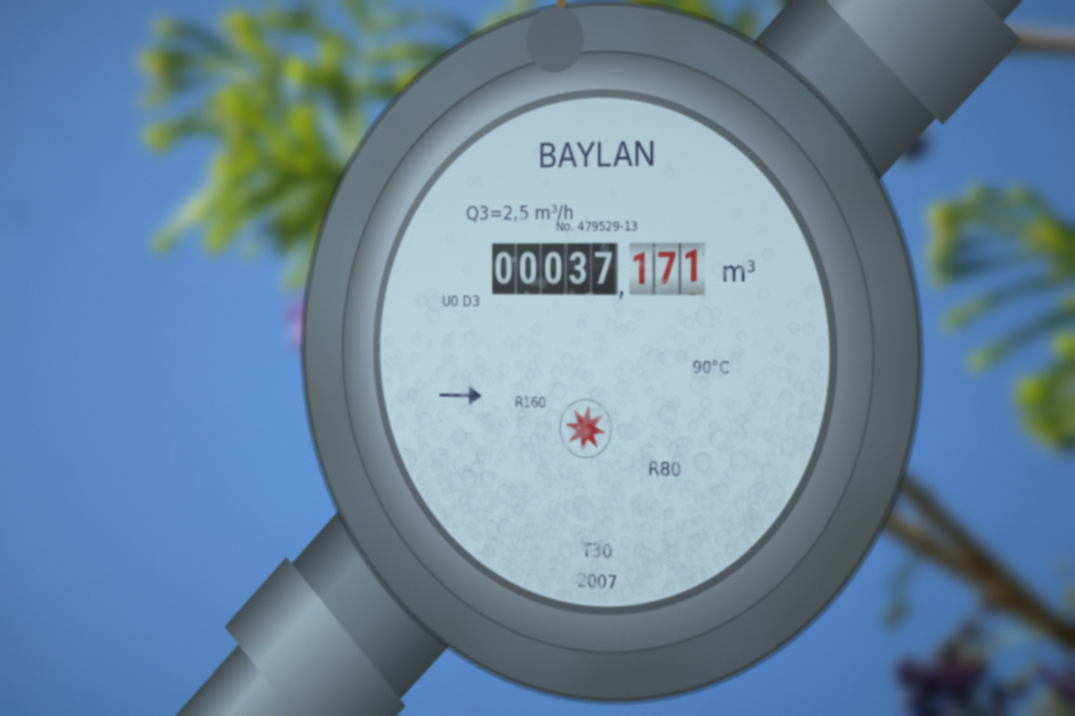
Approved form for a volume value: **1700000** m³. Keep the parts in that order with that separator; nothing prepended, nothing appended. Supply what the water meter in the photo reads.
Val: **37.171** m³
